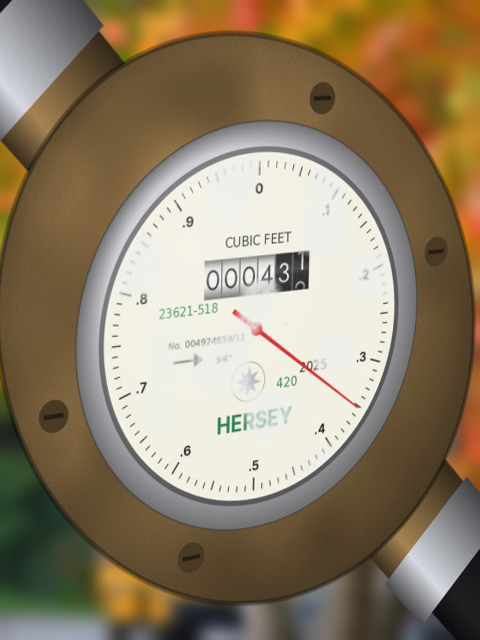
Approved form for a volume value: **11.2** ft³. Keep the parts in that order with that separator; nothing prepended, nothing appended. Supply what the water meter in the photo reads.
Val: **431.35** ft³
